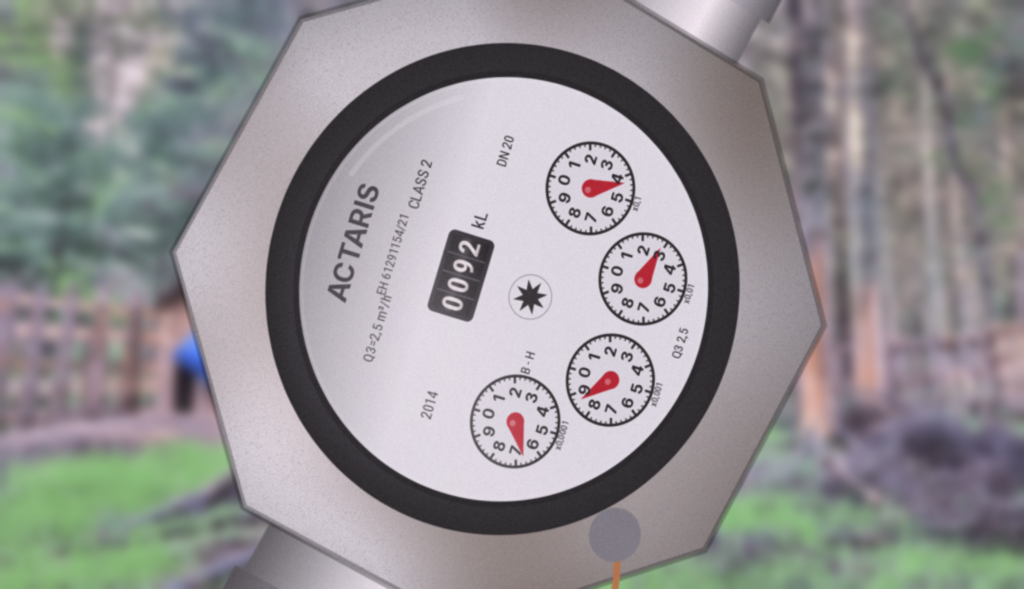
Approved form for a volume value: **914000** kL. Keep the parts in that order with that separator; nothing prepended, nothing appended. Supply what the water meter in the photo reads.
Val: **92.4286** kL
